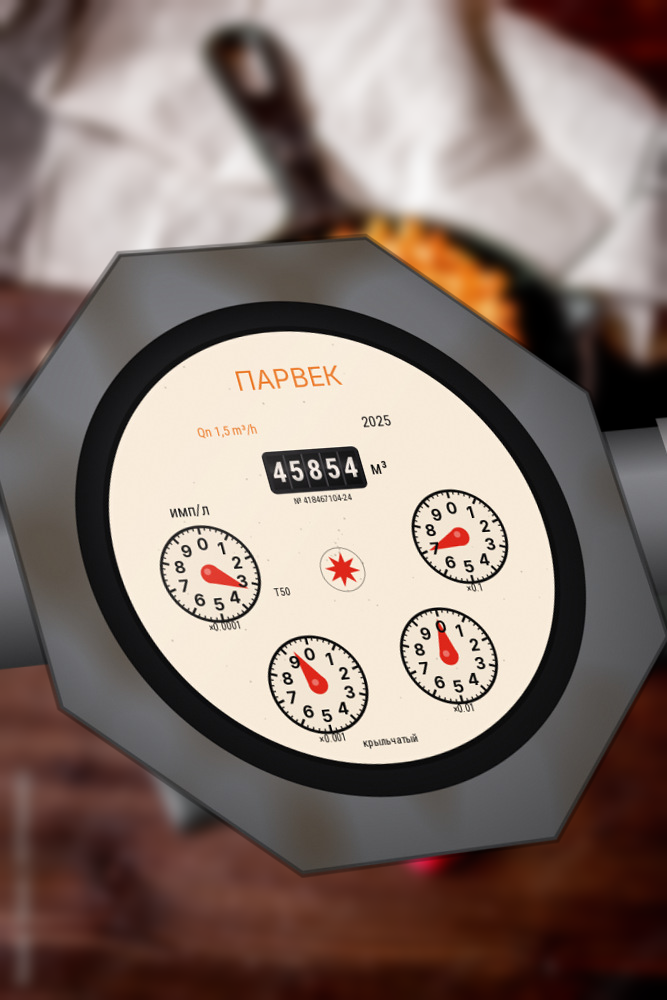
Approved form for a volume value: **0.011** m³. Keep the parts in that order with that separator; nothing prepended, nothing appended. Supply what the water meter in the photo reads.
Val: **45854.6993** m³
